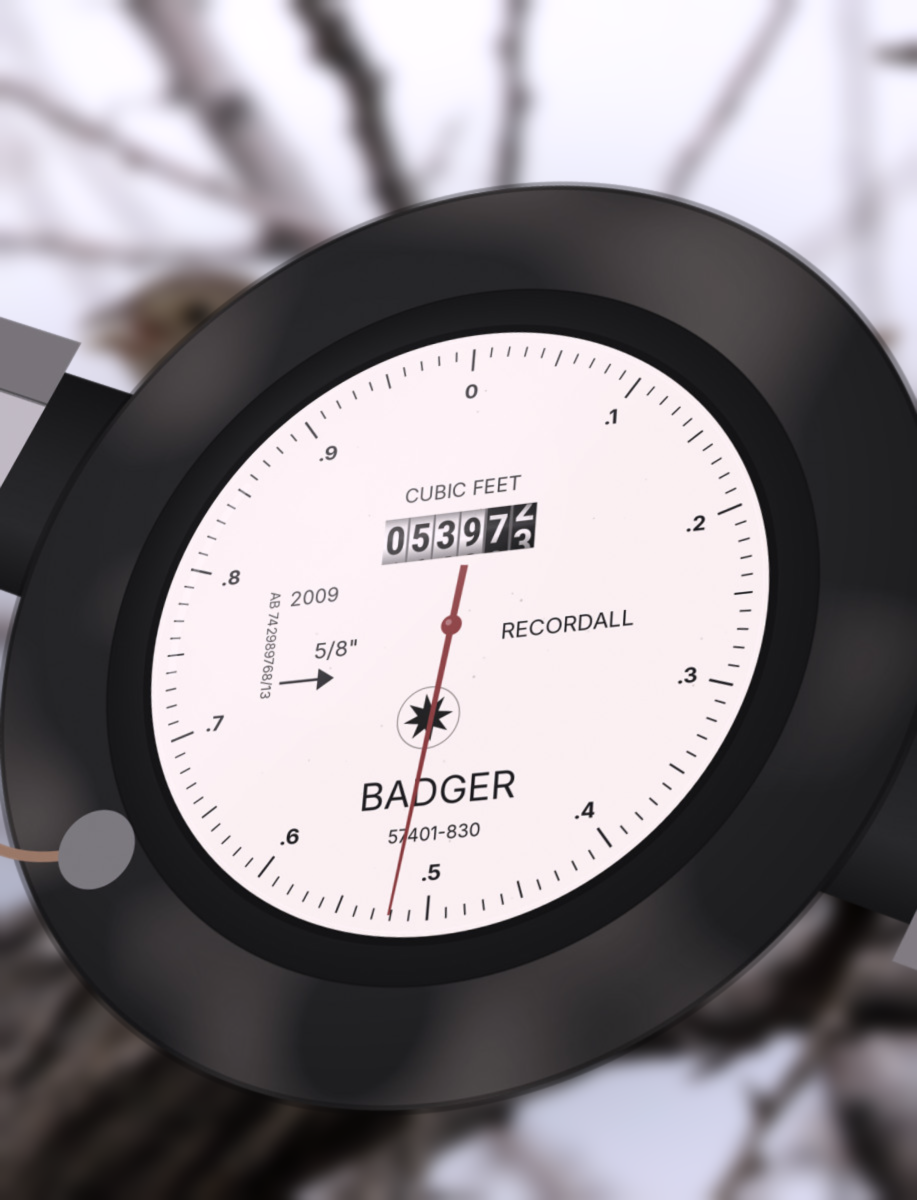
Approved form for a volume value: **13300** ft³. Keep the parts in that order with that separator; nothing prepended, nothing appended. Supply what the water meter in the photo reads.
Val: **53972.52** ft³
